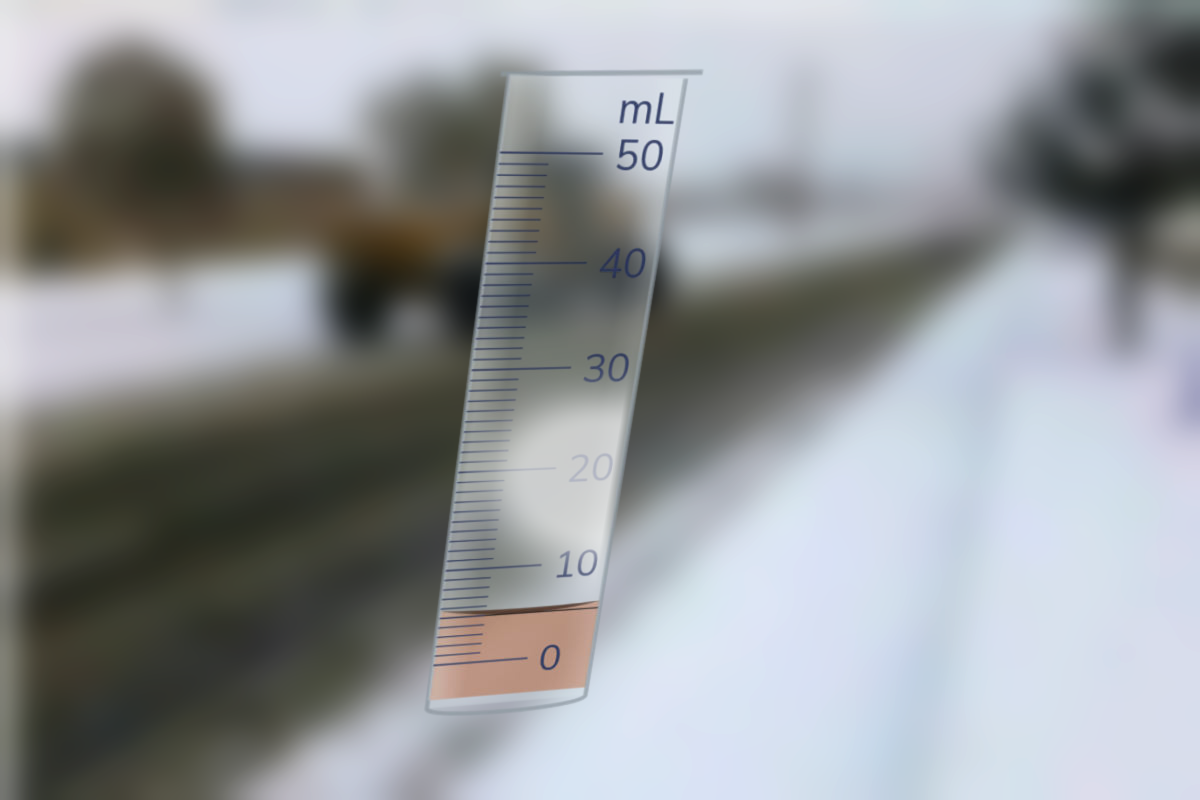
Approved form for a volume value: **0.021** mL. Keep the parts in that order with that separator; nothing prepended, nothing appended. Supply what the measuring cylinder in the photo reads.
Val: **5** mL
